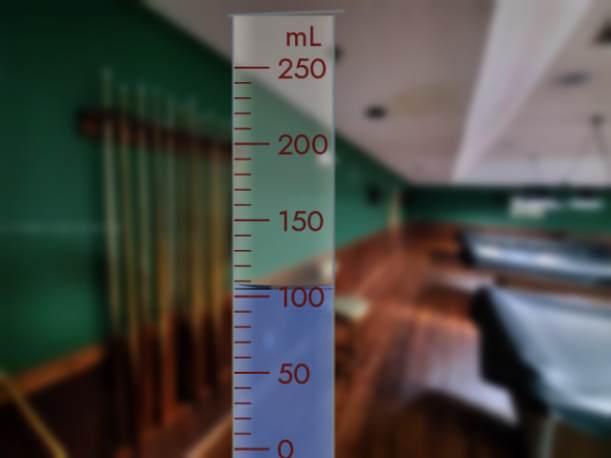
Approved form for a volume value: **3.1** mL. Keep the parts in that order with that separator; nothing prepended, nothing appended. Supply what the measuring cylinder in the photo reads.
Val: **105** mL
